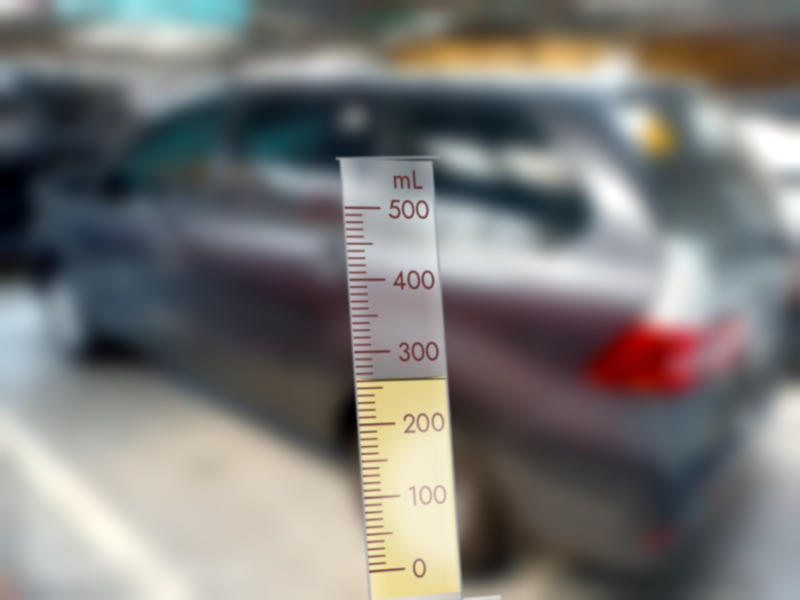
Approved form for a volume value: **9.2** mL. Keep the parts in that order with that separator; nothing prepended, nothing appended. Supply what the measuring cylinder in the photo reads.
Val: **260** mL
